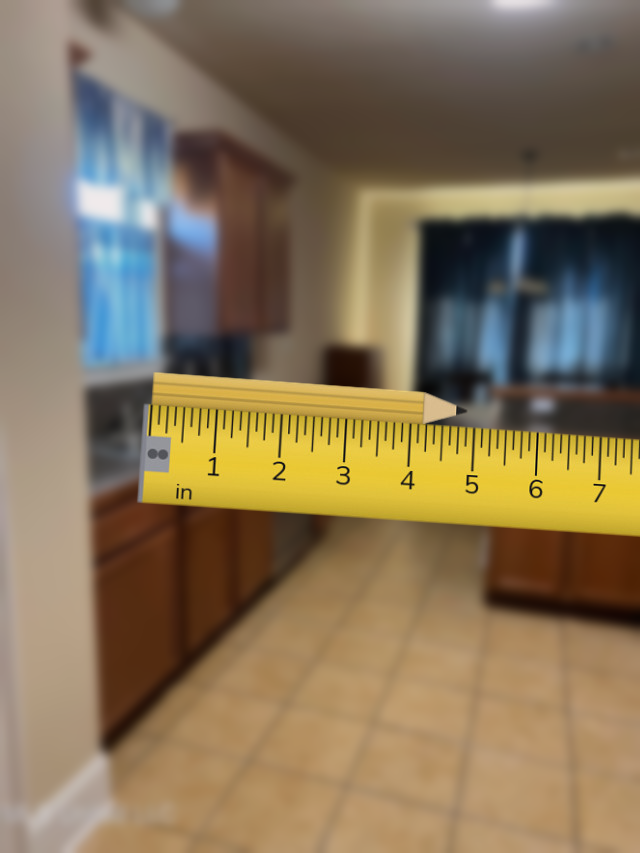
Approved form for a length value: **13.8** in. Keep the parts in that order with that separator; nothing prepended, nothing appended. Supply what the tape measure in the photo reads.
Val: **4.875** in
